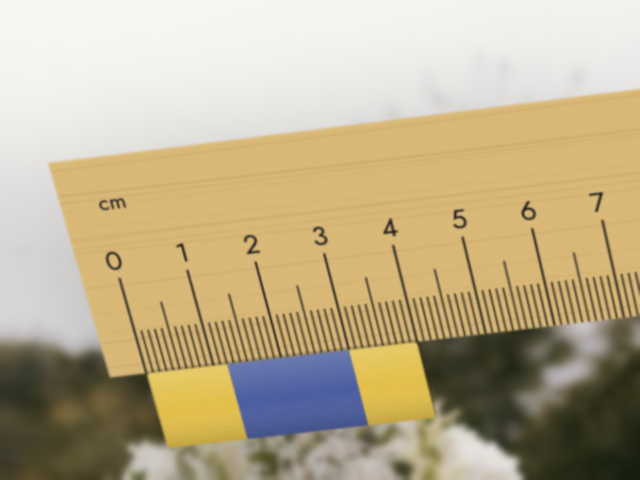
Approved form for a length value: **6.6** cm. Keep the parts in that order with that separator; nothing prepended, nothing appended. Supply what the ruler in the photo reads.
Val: **4** cm
